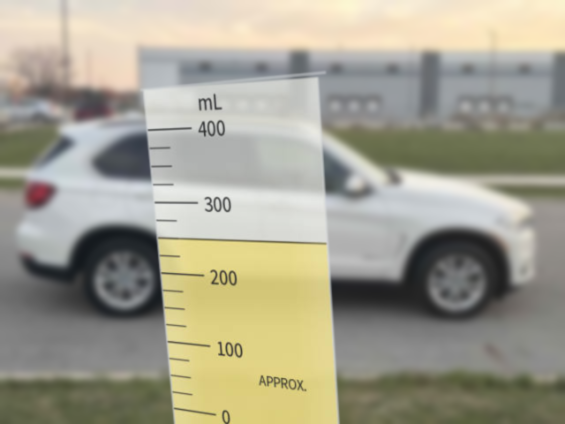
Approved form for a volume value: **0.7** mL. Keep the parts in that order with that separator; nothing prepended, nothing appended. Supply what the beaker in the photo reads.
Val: **250** mL
